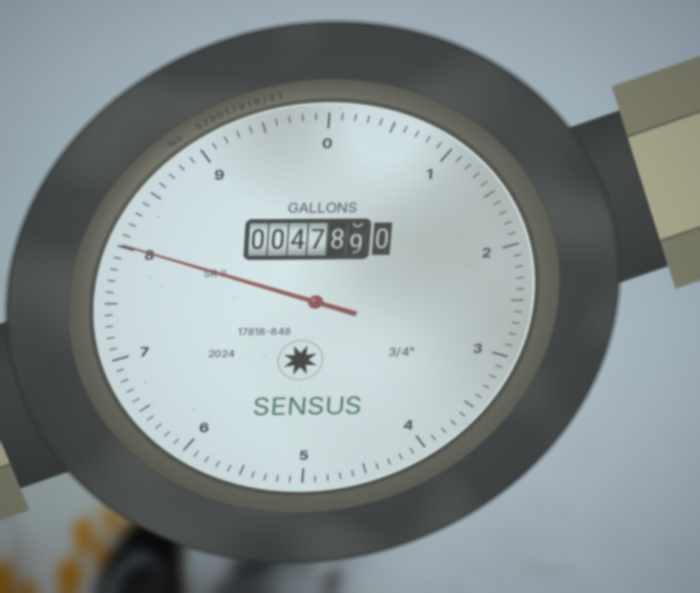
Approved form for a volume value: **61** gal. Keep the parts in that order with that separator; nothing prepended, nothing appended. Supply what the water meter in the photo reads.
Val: **47888.0** gal
